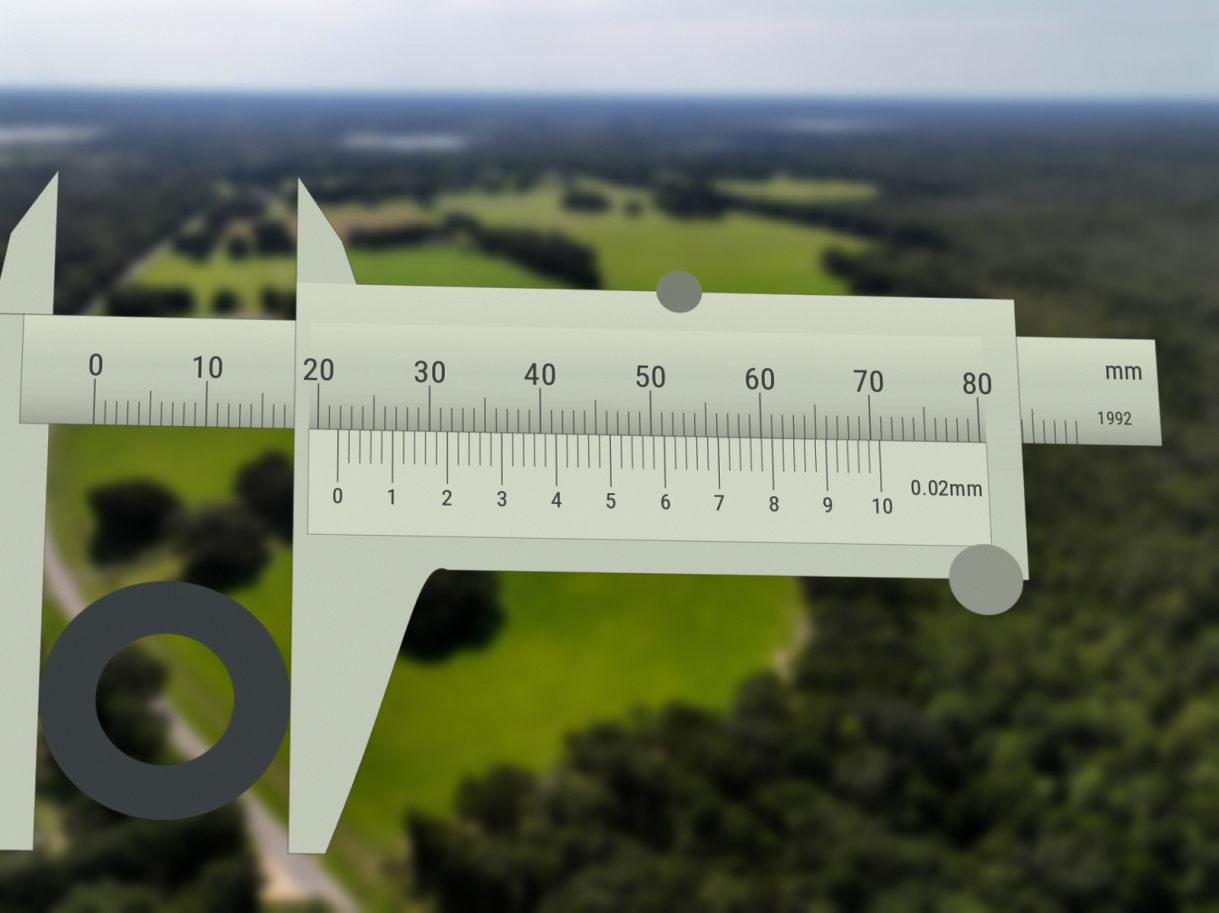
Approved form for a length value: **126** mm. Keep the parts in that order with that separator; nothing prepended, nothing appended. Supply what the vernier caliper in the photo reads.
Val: **21.8** mm
